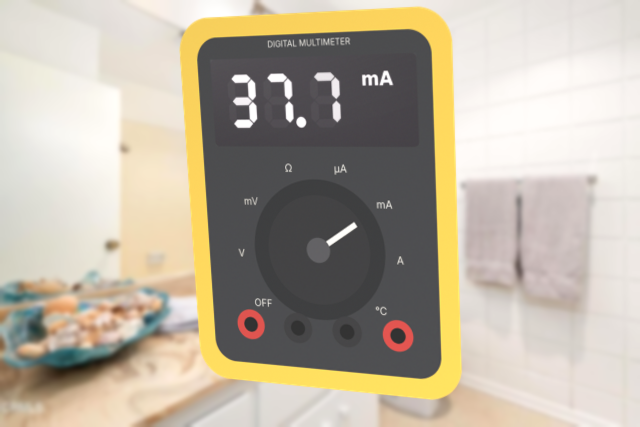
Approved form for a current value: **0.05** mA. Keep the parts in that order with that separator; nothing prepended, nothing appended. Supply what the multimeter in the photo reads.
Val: **37.7** mA
